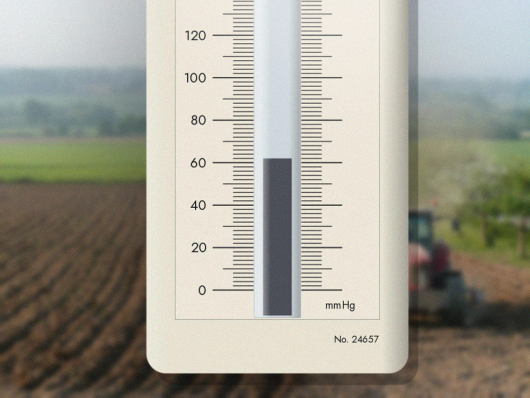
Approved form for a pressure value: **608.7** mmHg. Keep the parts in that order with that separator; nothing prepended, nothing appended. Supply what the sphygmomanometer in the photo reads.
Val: **62** mmHg
